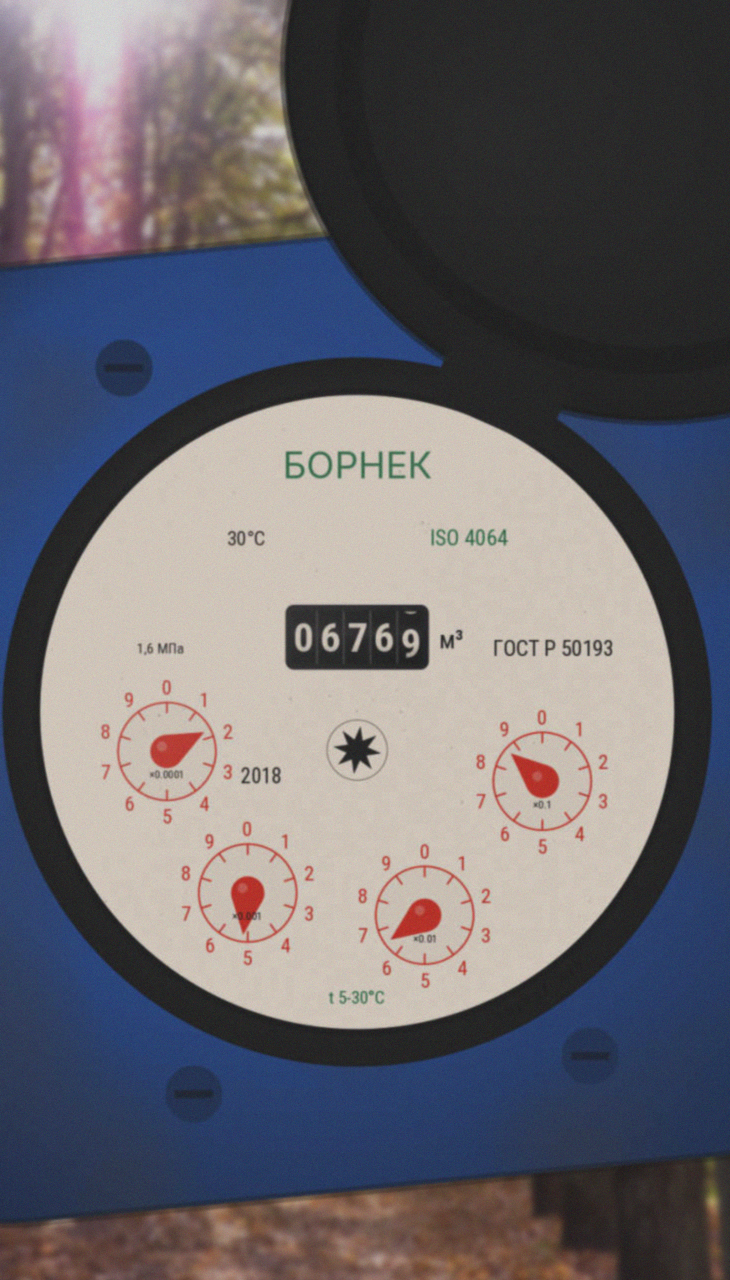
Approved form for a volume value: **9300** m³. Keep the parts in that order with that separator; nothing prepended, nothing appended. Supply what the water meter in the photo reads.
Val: **6768.8651** m³
